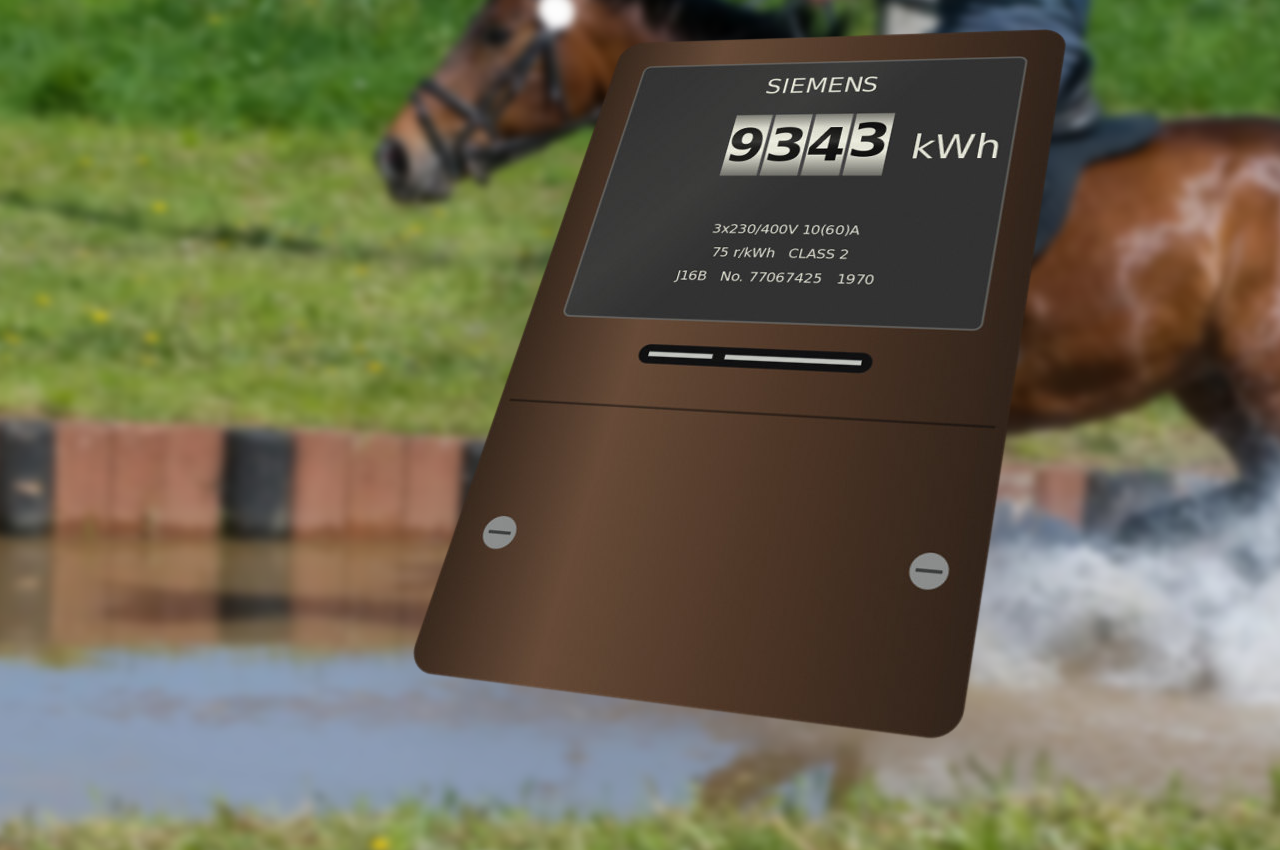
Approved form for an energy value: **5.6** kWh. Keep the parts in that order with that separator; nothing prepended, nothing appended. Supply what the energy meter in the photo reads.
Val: **9343** kWh
